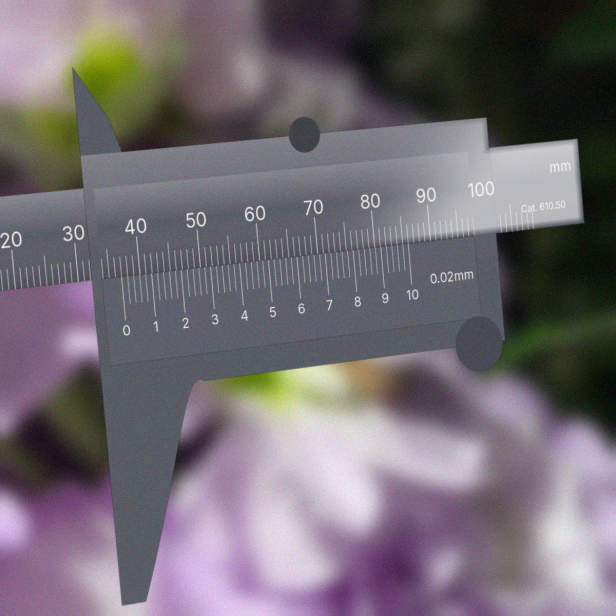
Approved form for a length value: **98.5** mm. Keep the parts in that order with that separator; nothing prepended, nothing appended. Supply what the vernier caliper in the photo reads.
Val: **37.0** mm
